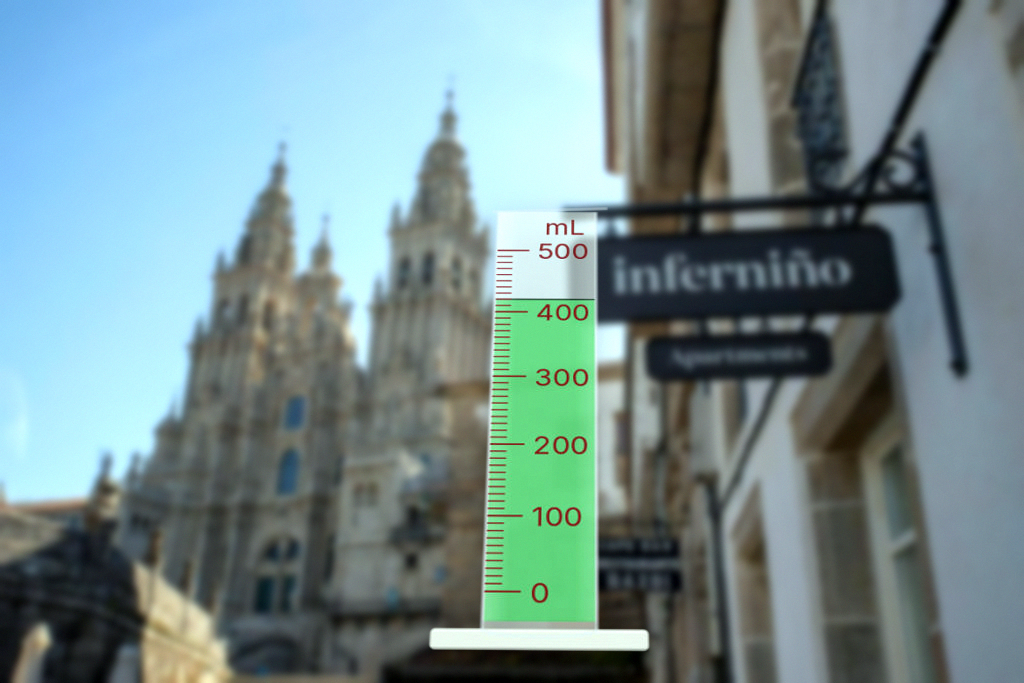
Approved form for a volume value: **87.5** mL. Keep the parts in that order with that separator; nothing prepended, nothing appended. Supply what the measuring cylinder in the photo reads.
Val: **420** mL
